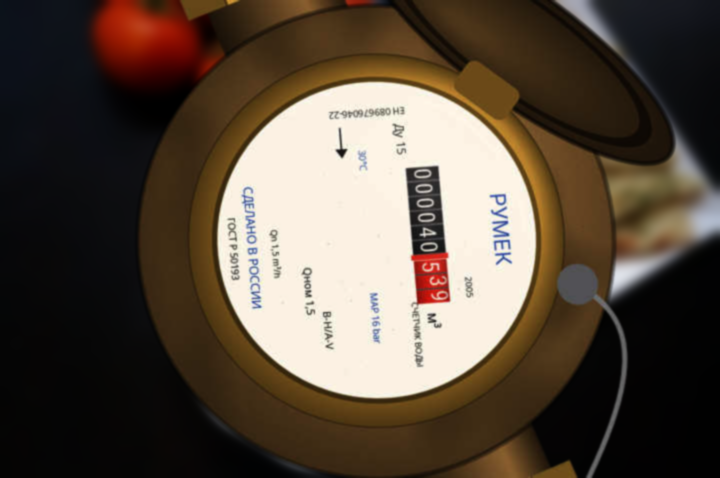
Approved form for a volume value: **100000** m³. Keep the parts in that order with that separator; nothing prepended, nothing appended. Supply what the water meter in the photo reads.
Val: **40.539** m³
